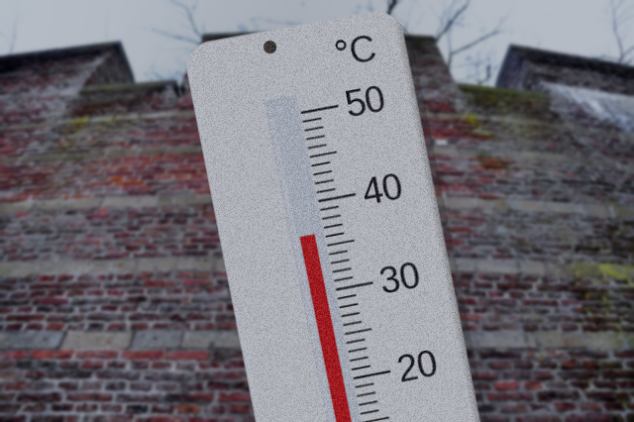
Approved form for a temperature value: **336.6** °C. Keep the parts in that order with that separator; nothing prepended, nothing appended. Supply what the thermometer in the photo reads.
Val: **36.5** °C
